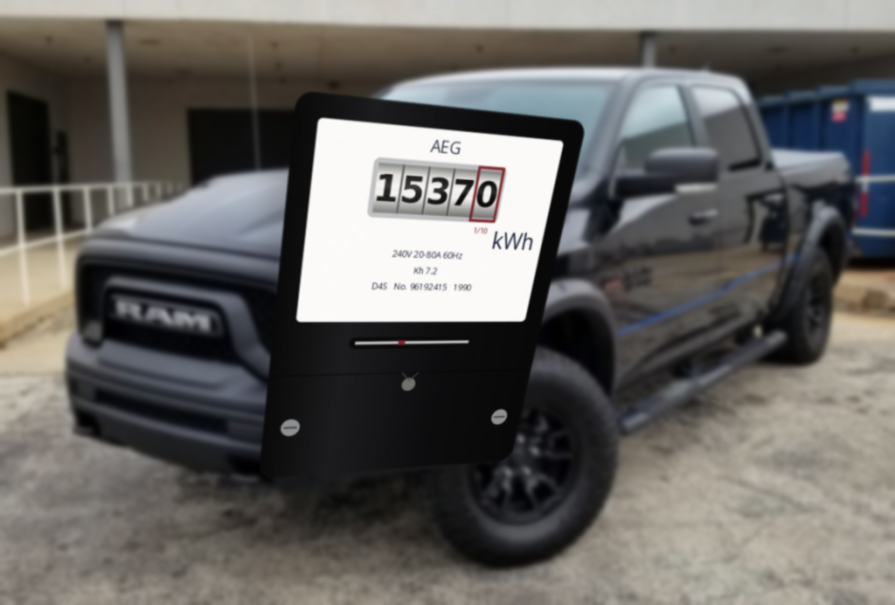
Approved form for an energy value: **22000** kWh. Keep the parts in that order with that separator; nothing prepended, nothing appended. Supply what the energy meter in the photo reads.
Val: **1537.0** kWh
